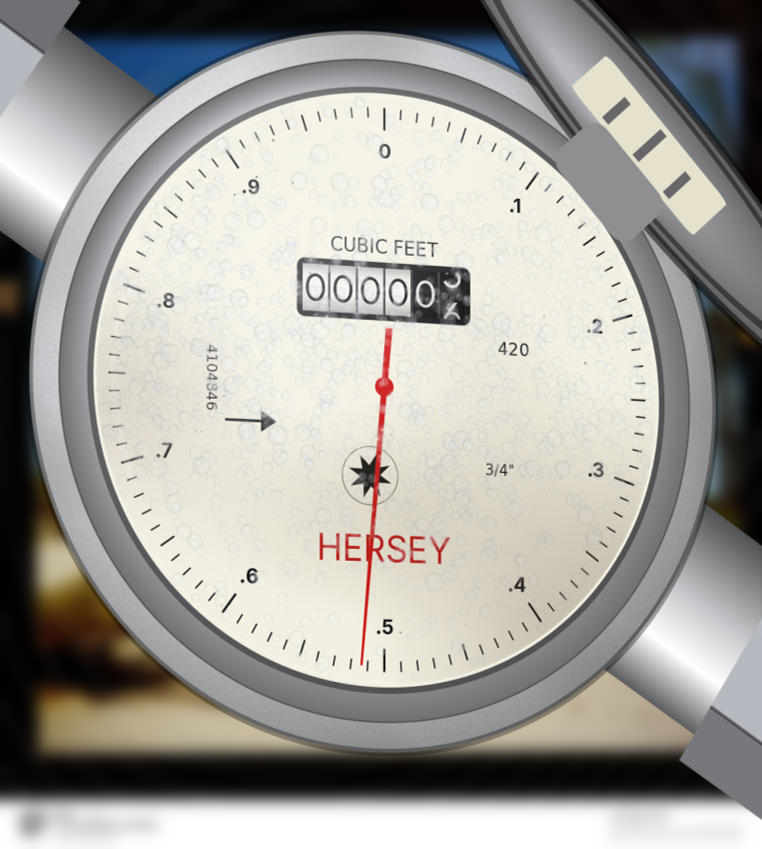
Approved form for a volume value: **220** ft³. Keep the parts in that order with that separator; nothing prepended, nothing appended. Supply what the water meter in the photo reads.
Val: **5.51** ft³
